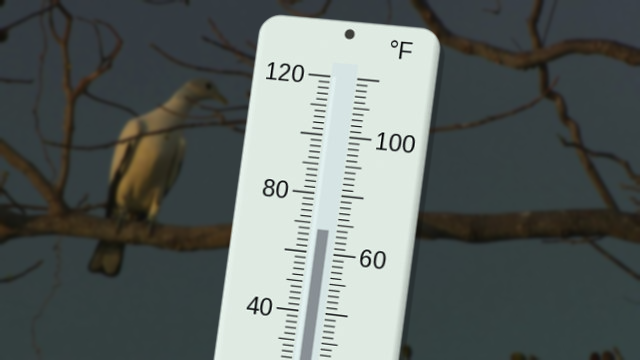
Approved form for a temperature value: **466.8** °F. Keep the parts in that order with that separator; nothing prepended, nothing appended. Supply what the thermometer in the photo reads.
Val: **68** °F
